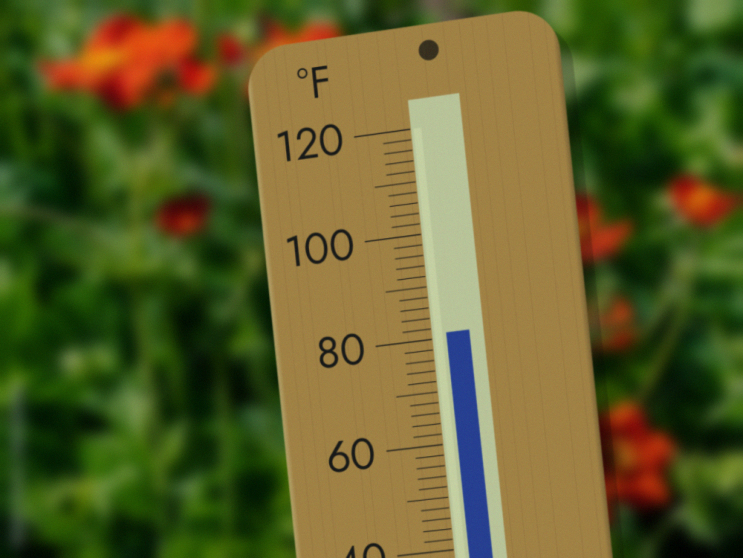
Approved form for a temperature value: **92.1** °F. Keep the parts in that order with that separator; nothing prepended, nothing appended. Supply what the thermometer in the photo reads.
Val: **81** °F
